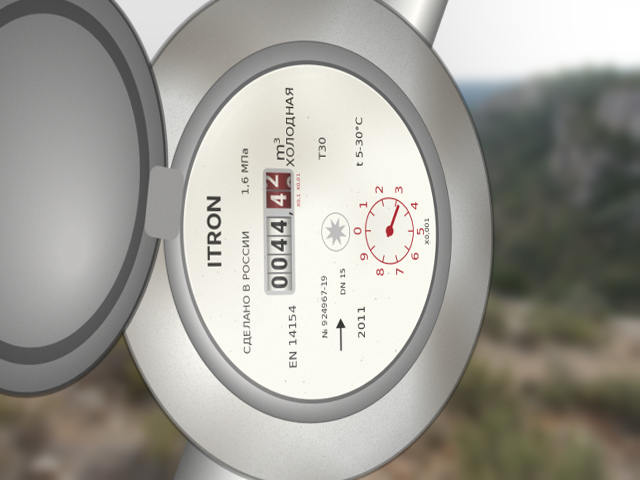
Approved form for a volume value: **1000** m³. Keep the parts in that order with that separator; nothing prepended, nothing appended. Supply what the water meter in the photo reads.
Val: **44.423** m³
